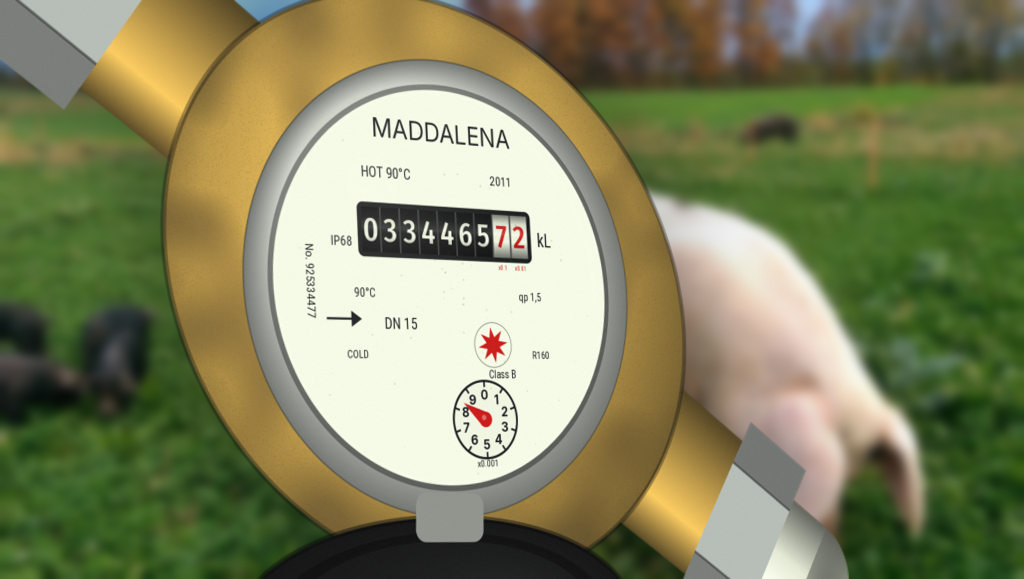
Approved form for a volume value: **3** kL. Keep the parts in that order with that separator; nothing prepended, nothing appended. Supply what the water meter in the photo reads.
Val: **334465.728** kL
